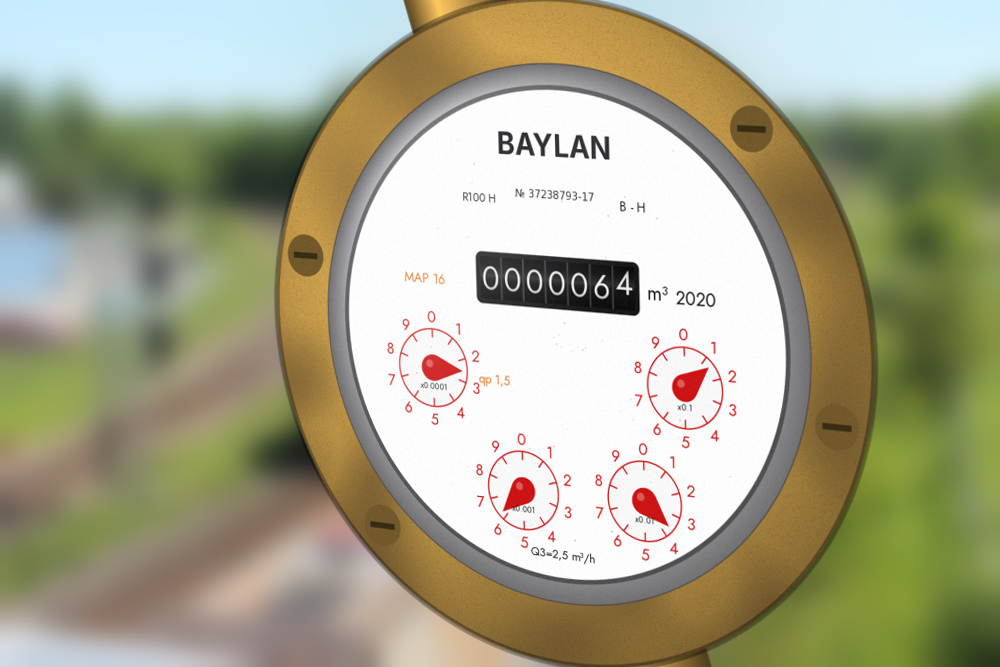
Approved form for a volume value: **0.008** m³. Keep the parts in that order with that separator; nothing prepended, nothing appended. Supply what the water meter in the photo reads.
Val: **64.1362** m³
